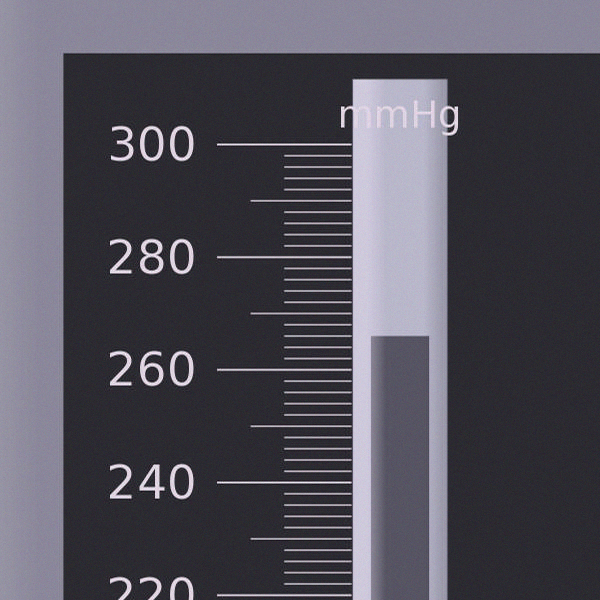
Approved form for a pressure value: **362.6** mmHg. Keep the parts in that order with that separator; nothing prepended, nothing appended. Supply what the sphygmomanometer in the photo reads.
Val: **266** mmHg
